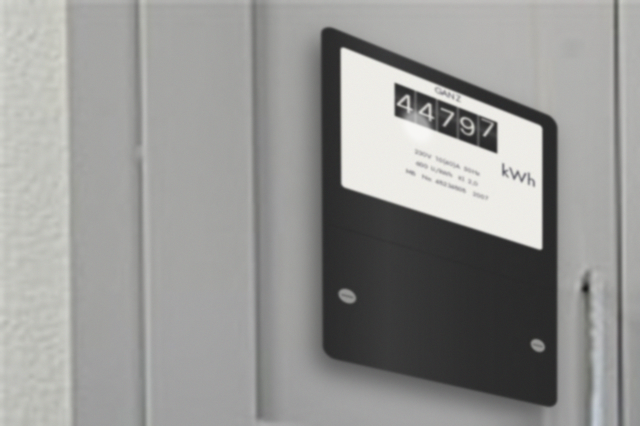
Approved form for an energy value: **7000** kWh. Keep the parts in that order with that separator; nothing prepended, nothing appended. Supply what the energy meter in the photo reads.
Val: **44797** kWh
